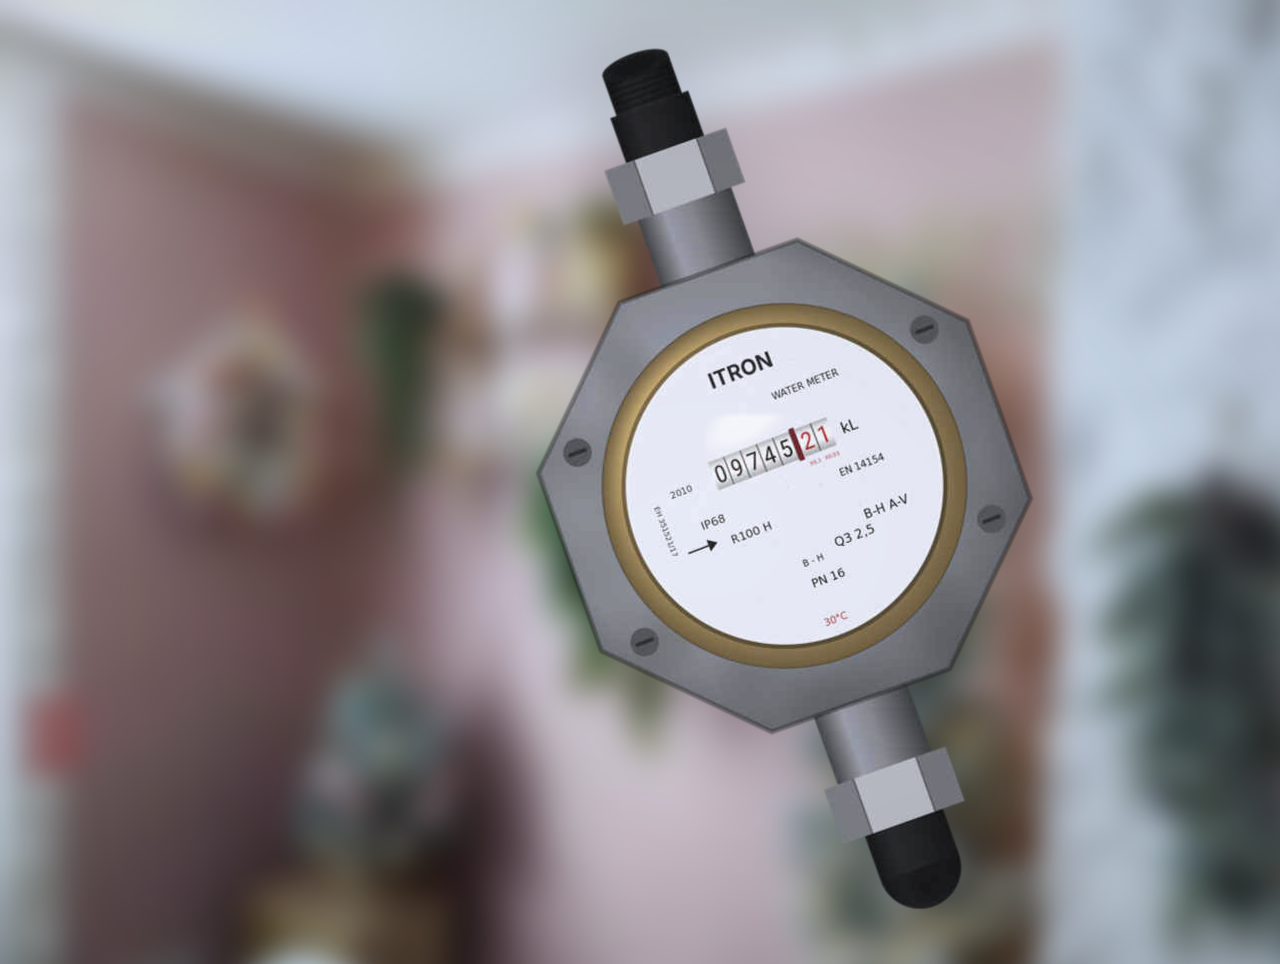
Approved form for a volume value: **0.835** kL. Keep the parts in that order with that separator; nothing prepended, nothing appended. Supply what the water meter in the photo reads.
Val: **9745.21** kL
